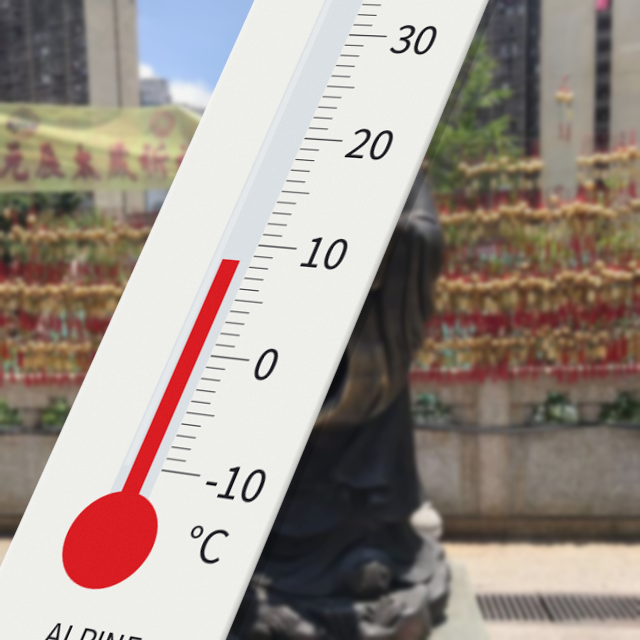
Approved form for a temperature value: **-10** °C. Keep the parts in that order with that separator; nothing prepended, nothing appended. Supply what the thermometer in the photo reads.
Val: **8.5** °C
